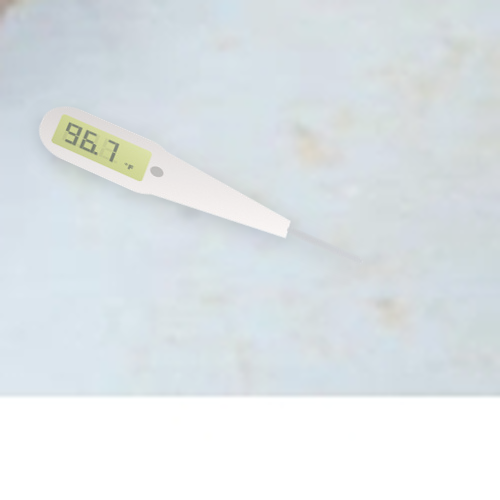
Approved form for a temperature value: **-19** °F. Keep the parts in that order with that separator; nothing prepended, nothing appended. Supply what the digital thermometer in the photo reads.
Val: **96.7** °F
